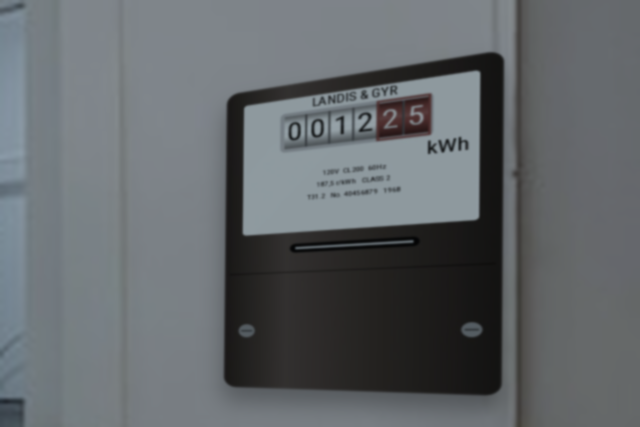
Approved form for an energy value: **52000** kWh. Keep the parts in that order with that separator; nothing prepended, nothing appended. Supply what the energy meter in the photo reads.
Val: **12.25** kWh
